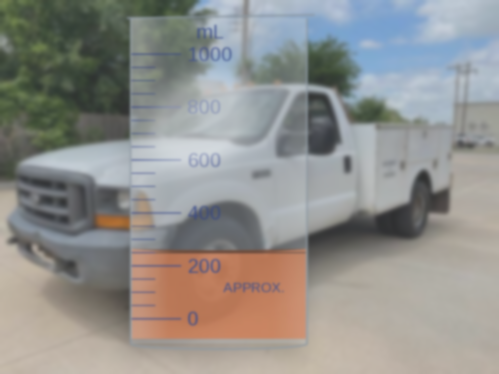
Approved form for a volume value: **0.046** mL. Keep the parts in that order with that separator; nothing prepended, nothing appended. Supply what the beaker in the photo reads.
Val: **250** mL
